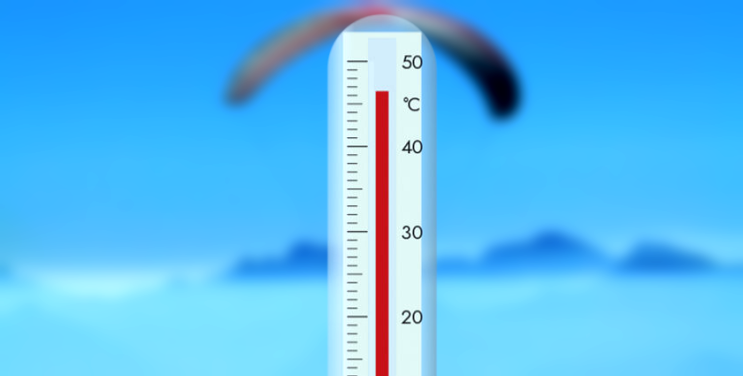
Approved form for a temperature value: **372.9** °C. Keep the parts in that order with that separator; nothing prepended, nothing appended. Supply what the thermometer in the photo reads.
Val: **46.5** °C
